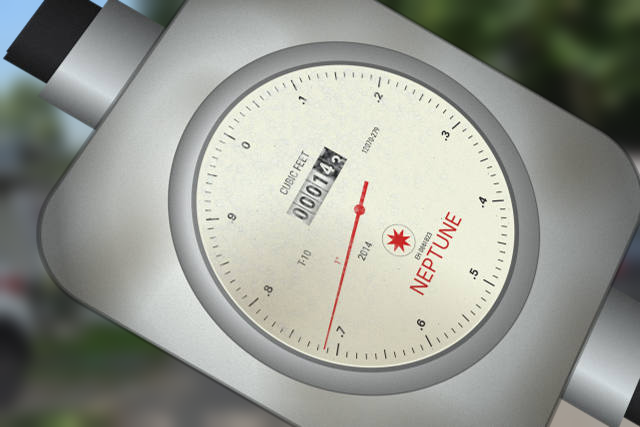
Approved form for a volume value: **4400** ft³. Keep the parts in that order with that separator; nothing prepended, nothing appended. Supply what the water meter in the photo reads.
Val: **142.71** ft³
